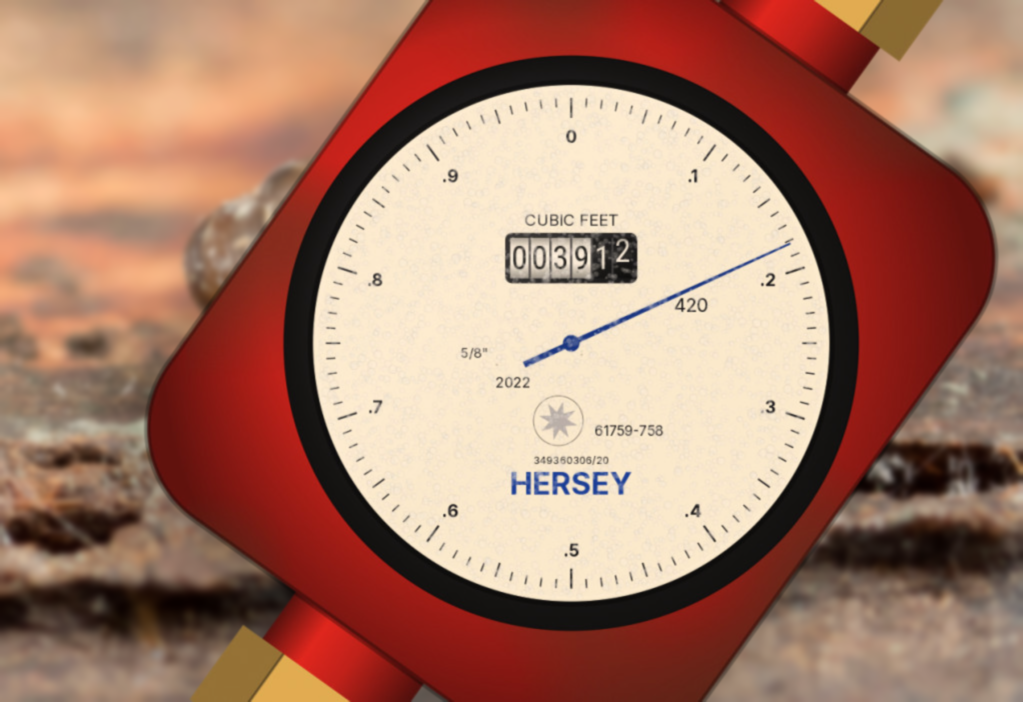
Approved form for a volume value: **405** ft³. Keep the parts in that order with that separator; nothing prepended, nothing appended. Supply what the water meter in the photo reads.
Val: **3912.18** ft³
